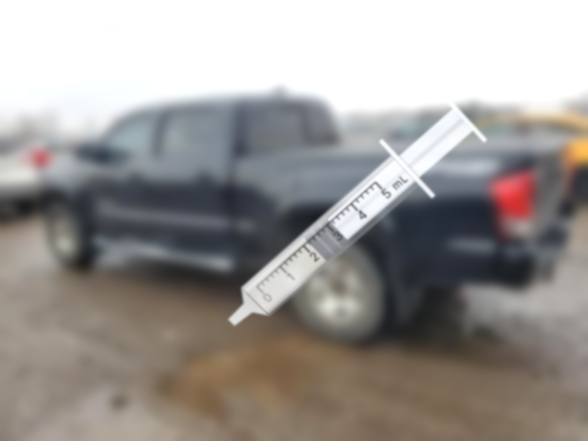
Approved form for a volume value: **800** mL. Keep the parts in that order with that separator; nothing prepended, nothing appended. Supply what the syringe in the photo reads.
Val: **2.2** mL
